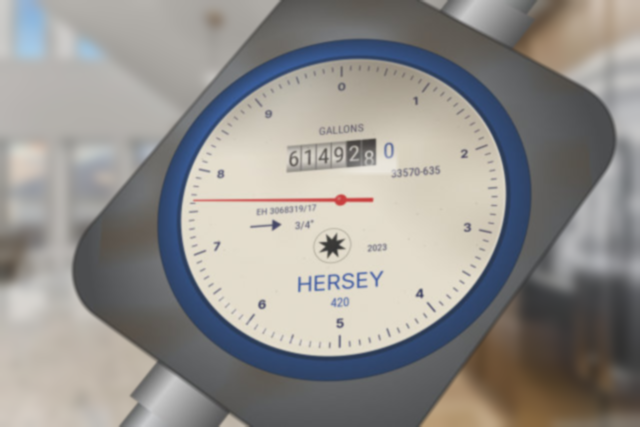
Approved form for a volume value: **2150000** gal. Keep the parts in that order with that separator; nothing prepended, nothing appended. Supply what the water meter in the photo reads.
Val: **6149277.6** gal
